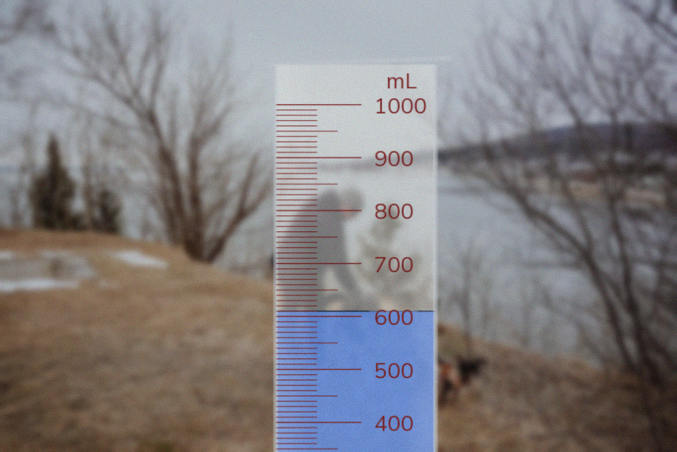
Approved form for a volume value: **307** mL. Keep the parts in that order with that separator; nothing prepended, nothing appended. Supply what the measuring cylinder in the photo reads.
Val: **610** mL
